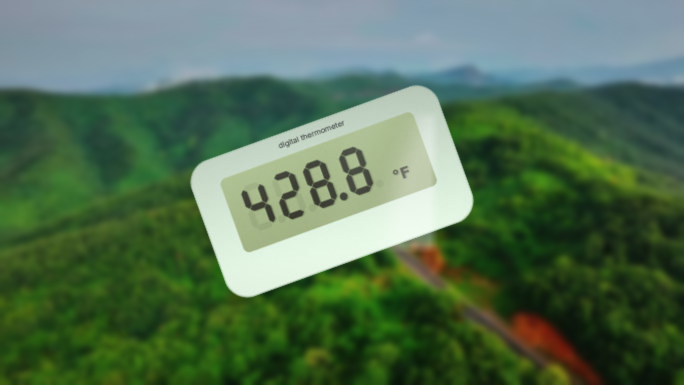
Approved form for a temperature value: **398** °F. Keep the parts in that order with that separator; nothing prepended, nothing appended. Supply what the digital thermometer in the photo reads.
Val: **428.8** °F
